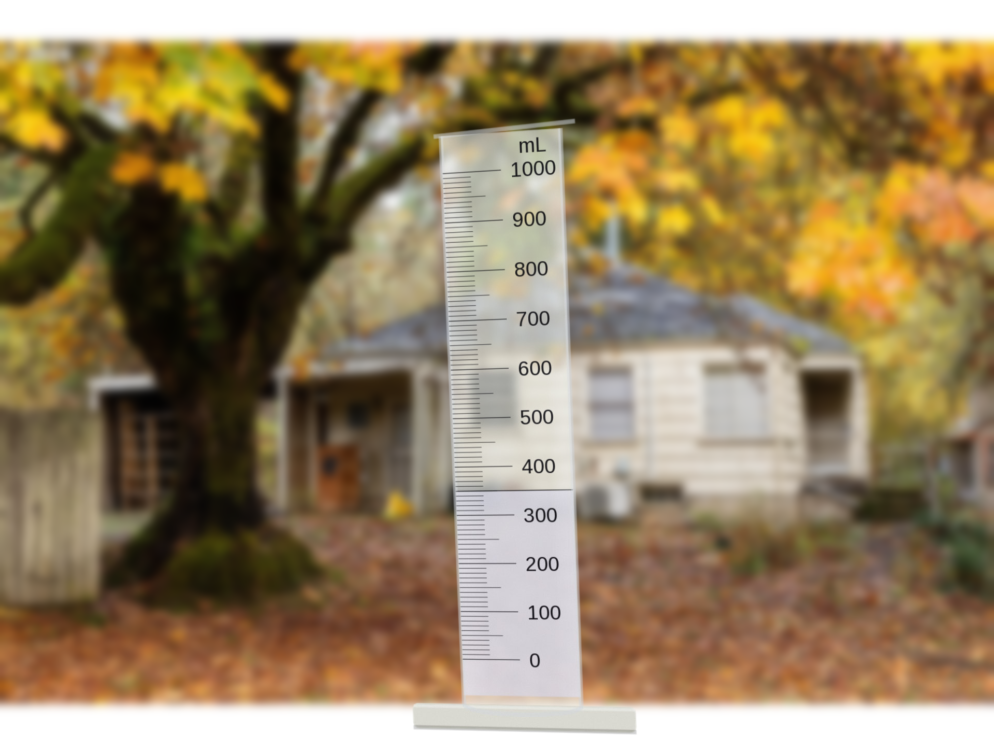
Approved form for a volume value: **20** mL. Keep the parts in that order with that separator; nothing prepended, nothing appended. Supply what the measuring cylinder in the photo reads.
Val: **350** mL
